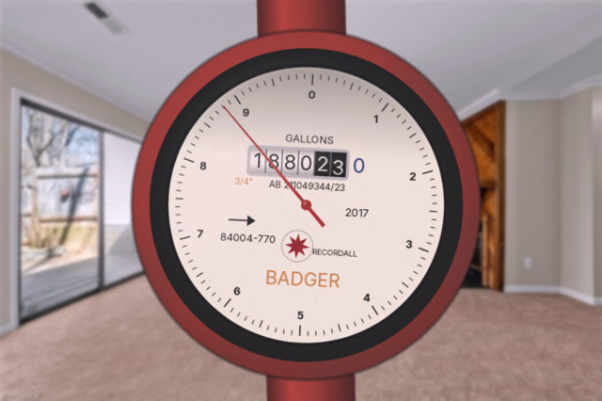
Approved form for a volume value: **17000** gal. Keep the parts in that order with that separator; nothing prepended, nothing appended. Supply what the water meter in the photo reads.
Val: **1880228.8** gal
